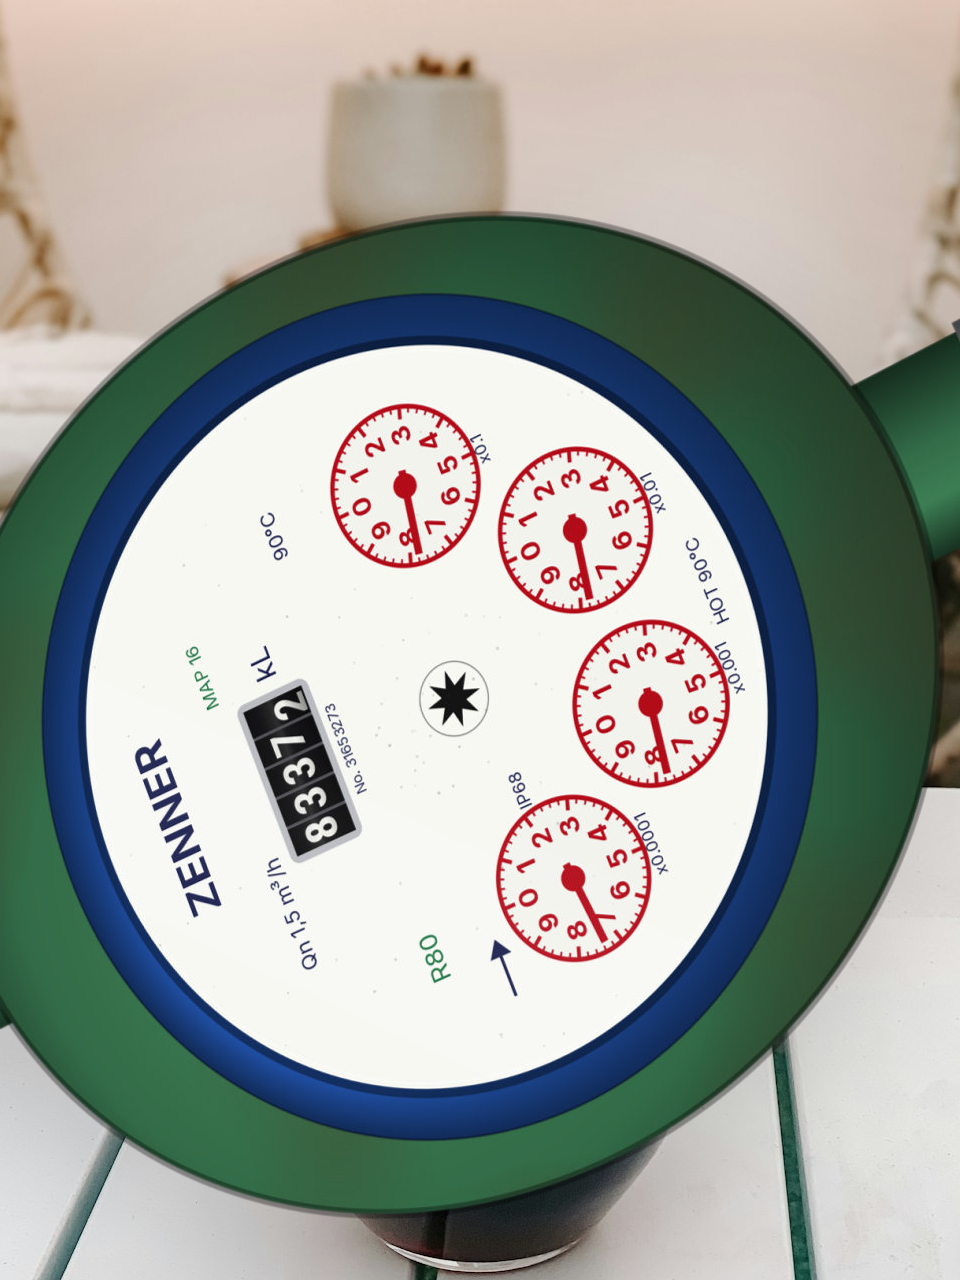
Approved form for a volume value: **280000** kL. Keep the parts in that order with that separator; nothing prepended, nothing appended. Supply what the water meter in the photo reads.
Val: **83371.7777** kL
